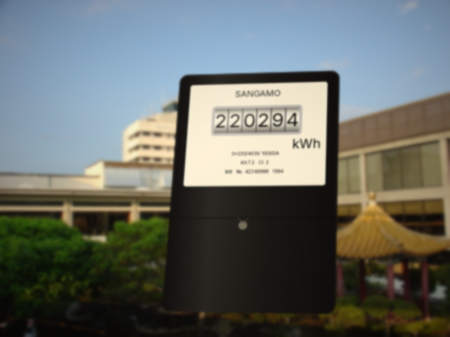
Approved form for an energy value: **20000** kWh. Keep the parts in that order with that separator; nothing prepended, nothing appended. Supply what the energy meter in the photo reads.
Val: **220294** kWh
